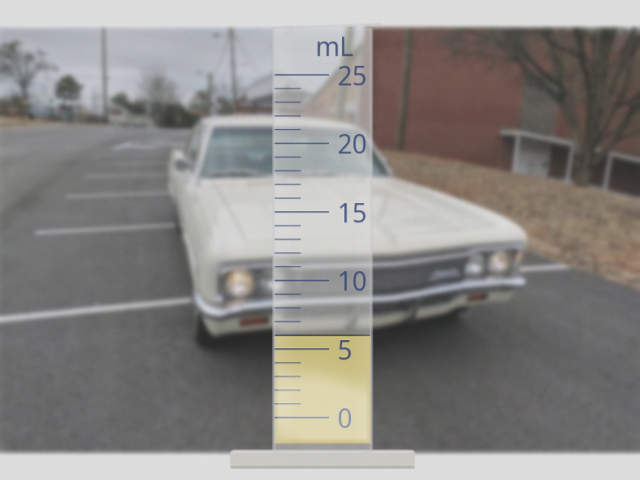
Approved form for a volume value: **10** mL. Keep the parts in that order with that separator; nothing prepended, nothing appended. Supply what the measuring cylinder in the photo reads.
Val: **6** mL
